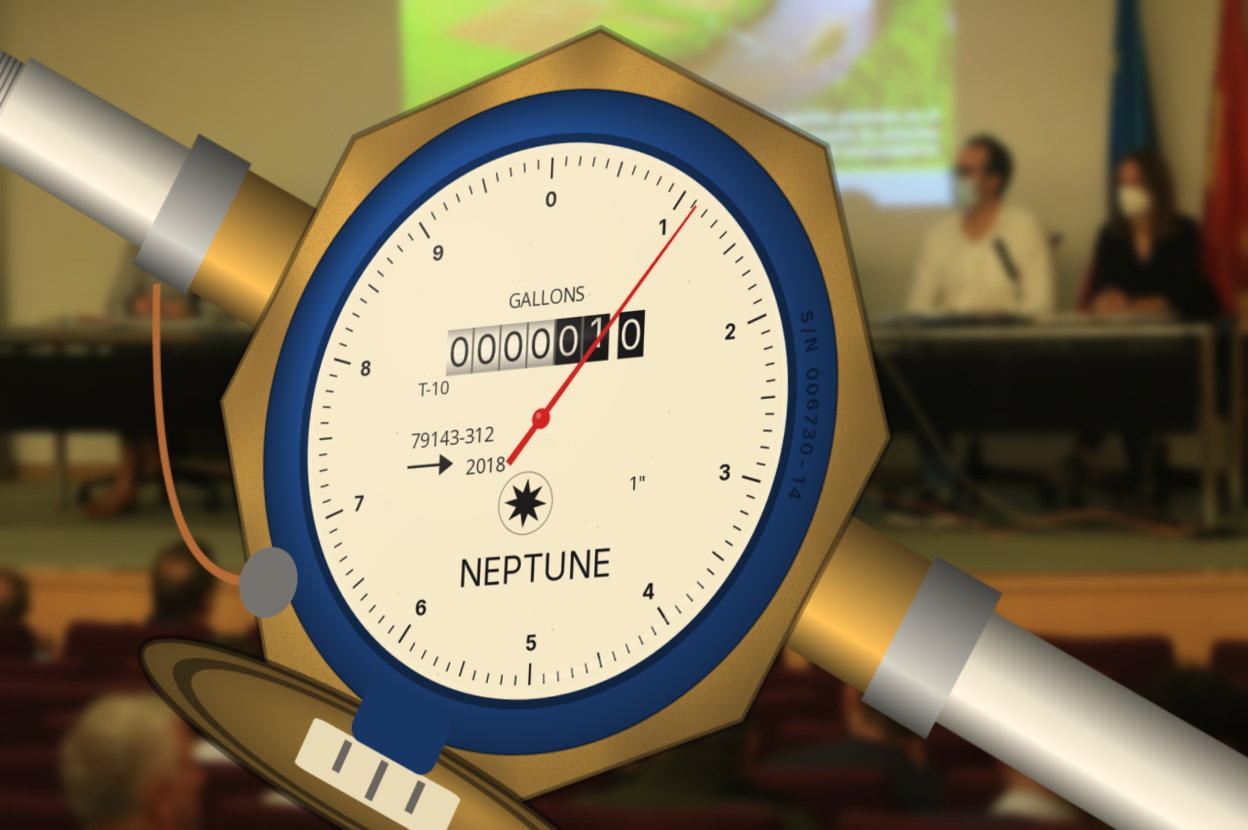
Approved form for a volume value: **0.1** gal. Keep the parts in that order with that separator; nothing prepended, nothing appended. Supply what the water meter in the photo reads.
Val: **11.1** gal
